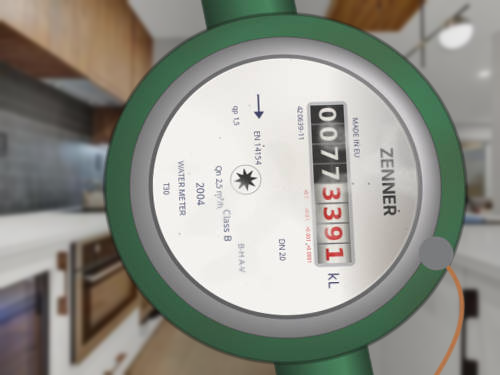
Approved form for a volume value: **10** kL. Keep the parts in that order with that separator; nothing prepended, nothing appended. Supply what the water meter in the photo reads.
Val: **77.3391** kL
